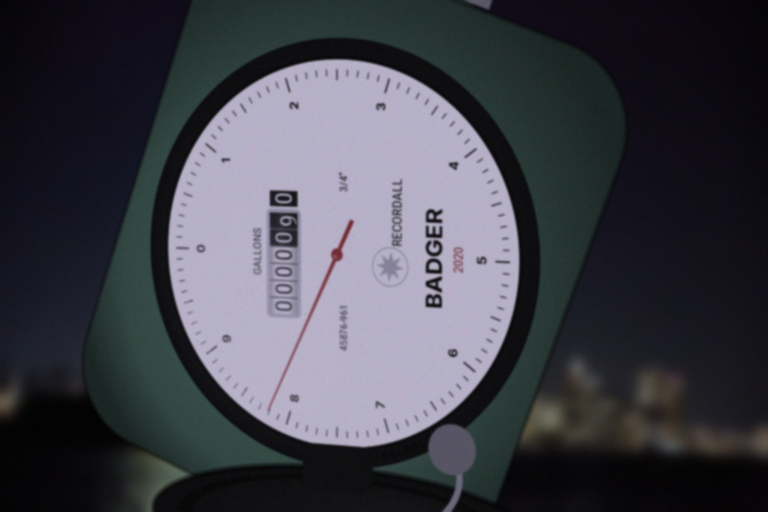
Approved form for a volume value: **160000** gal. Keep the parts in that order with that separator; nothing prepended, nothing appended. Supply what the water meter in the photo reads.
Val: **88.2** gal
